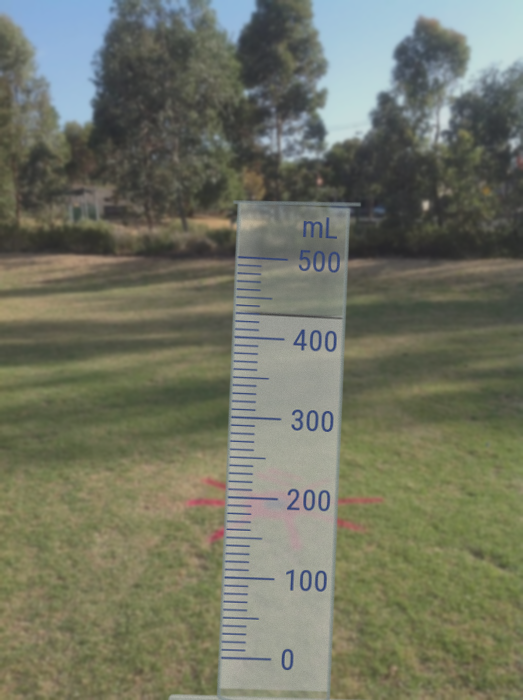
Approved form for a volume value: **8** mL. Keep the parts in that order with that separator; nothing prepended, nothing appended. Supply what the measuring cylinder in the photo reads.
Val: **430** mL
